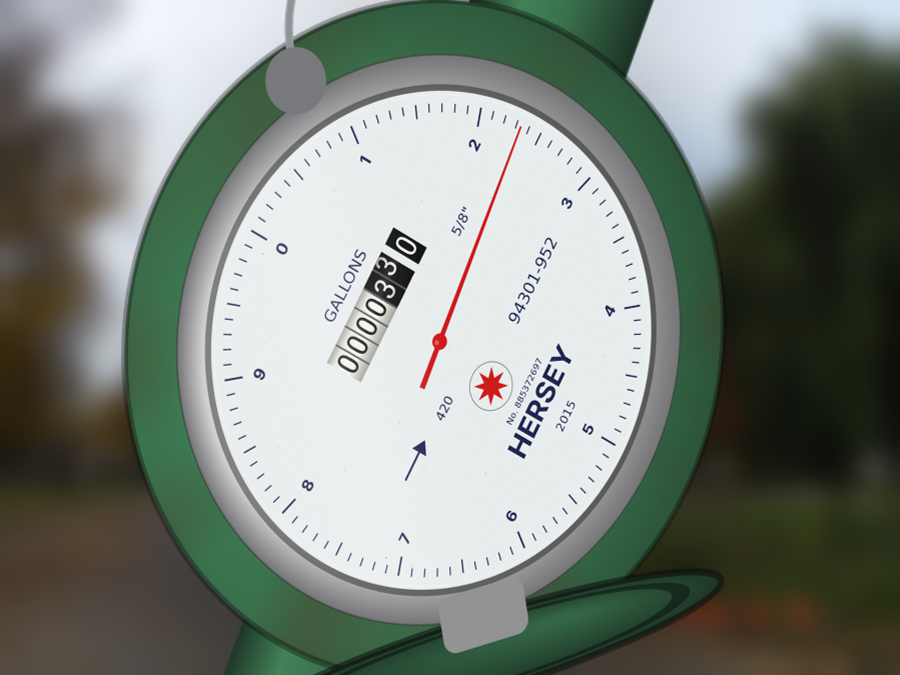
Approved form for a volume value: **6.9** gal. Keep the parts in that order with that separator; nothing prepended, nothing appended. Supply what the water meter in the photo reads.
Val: **332.3** gal
